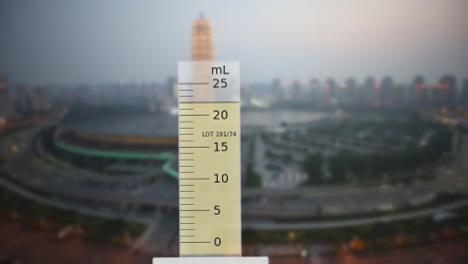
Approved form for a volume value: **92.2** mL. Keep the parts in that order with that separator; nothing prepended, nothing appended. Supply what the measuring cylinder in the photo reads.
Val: **22** mL
